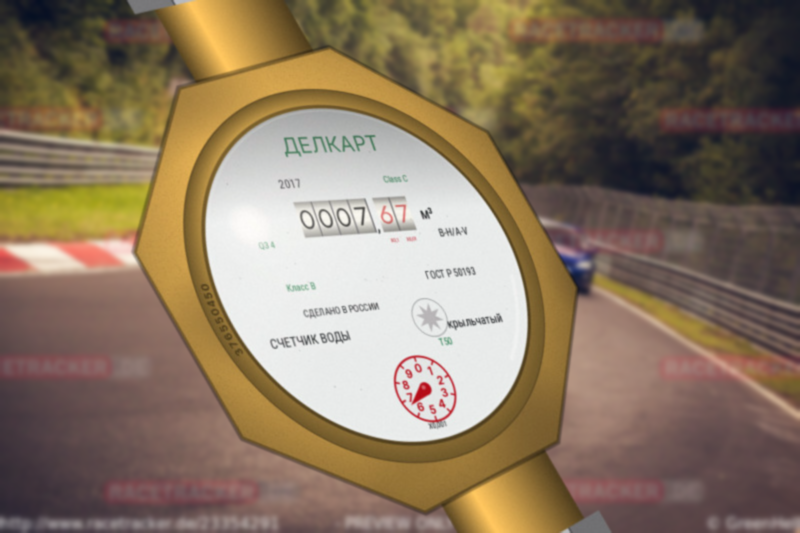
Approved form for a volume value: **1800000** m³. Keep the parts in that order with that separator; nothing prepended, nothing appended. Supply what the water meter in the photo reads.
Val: **7.676** m³
